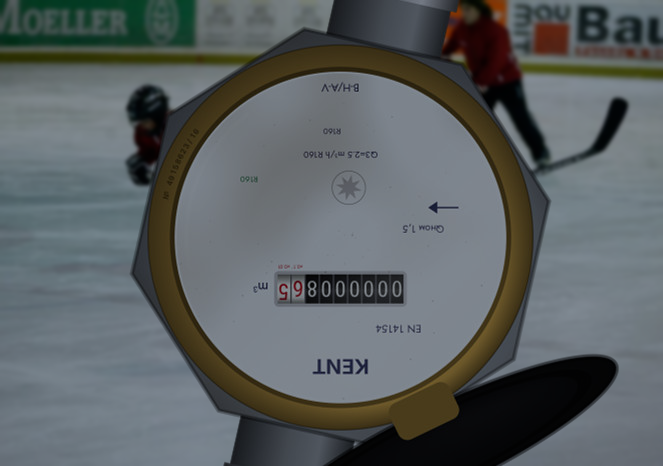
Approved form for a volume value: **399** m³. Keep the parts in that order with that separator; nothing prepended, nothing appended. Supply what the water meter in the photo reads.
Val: **8.65** m³
